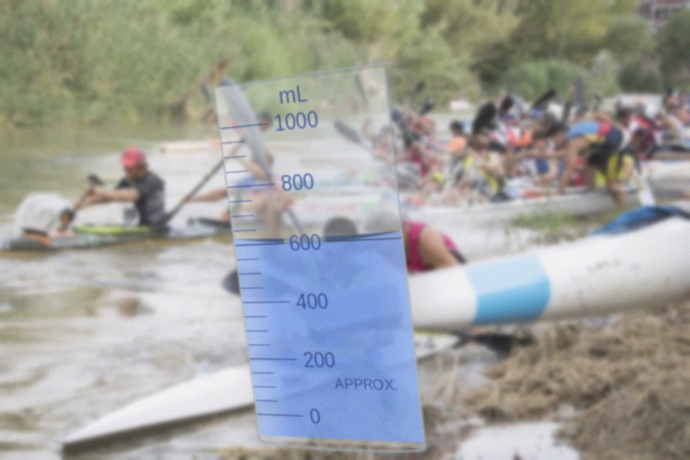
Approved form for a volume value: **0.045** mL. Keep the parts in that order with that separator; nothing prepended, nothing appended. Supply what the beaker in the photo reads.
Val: **600** mL
